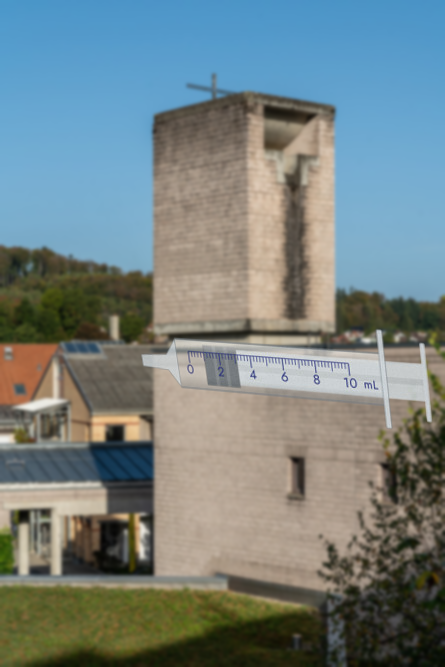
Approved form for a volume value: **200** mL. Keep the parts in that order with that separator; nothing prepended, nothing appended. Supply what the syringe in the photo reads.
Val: **1** mL
